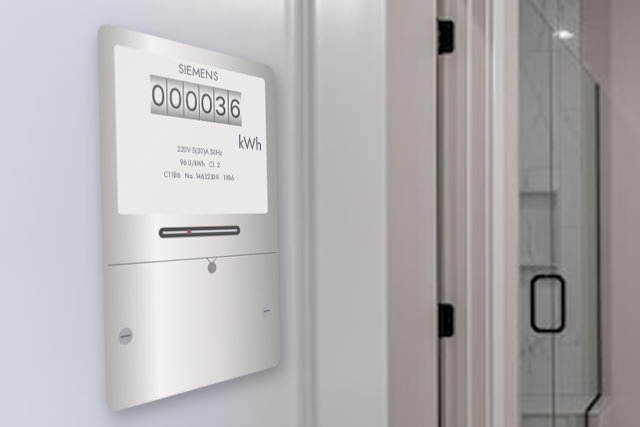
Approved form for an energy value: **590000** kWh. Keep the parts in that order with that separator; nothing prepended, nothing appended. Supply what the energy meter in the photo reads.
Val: **36** kWh
